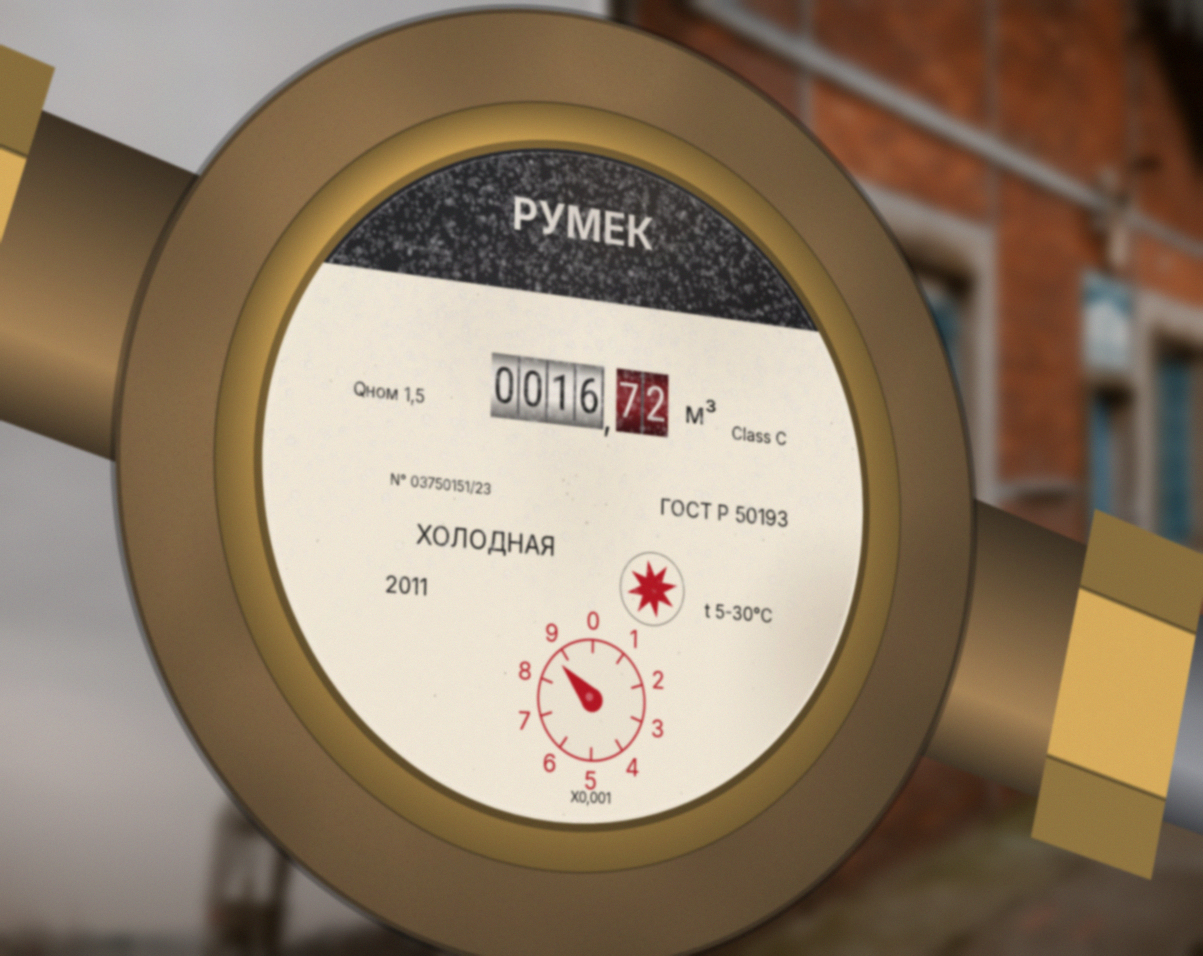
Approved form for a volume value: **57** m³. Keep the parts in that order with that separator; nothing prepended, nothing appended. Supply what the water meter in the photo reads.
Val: **16.728** m³
